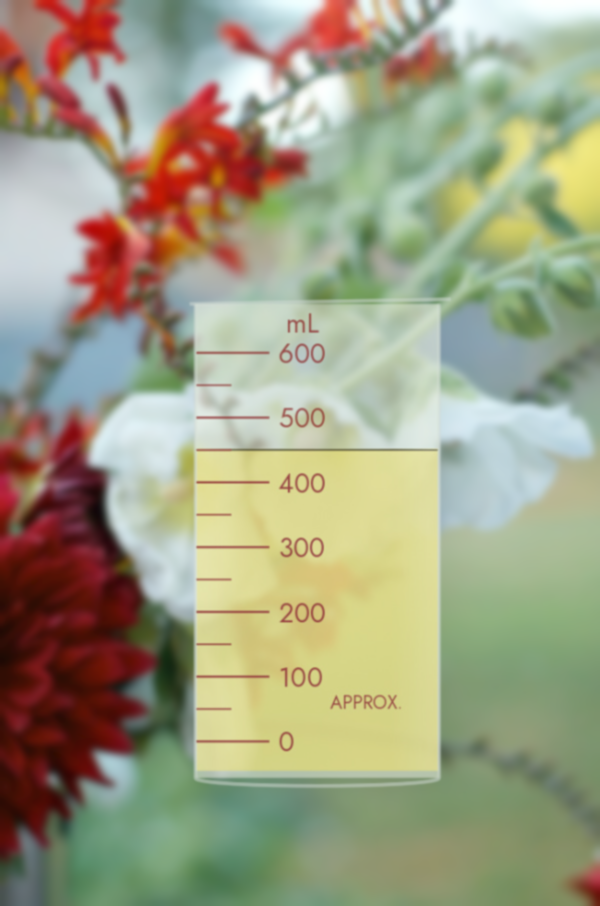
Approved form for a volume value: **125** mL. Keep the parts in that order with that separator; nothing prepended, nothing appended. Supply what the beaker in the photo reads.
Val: **450** mL
